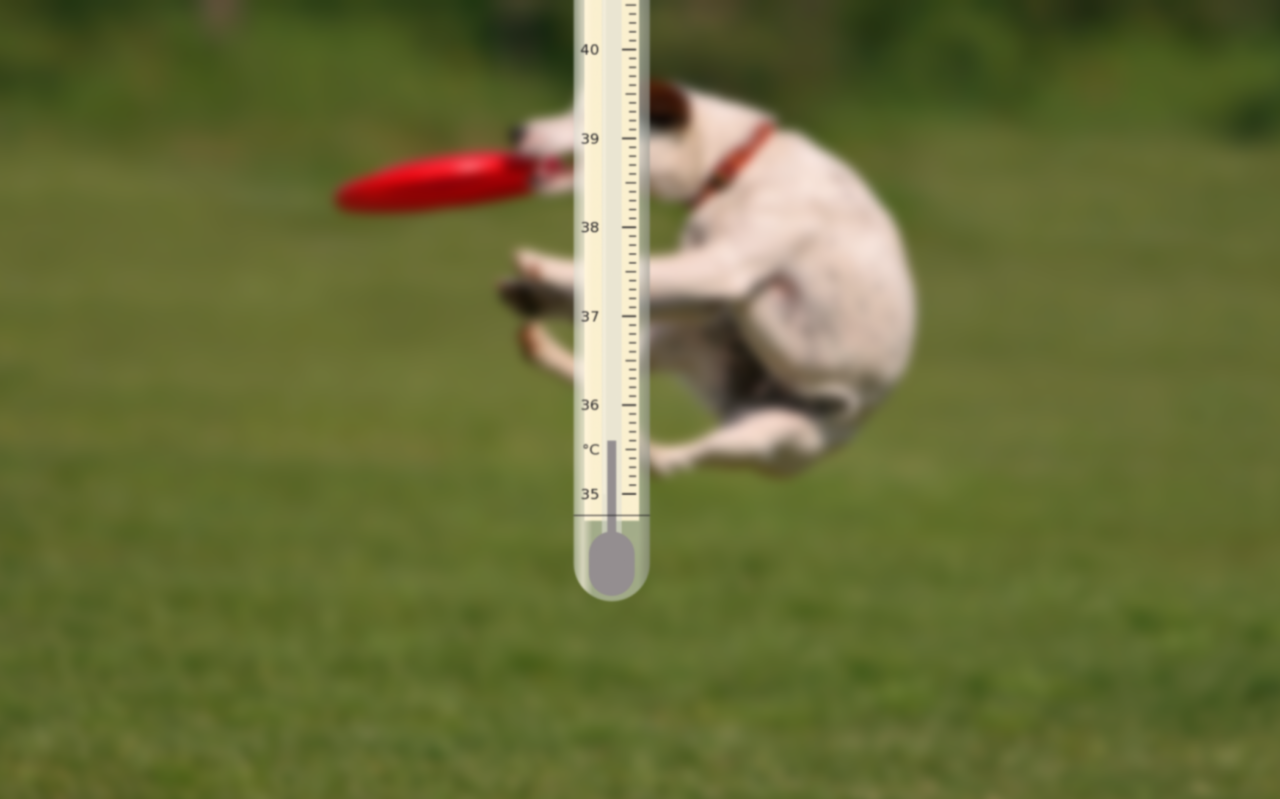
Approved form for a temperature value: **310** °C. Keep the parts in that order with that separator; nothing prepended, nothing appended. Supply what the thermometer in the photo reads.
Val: **35.6** °C
